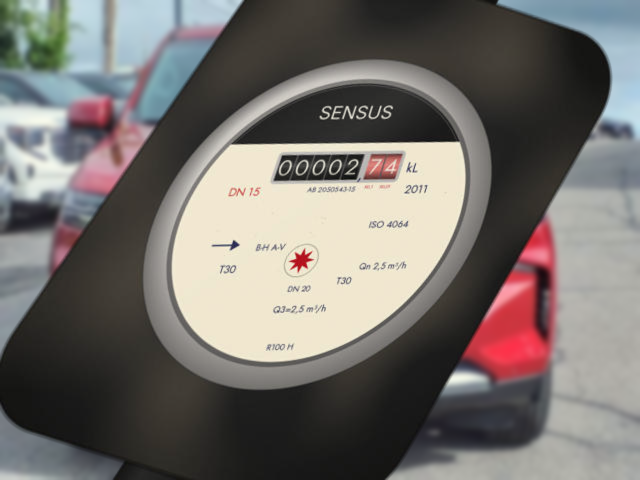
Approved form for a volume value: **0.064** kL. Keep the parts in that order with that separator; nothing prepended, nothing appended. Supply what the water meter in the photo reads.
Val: **2.74** kL
